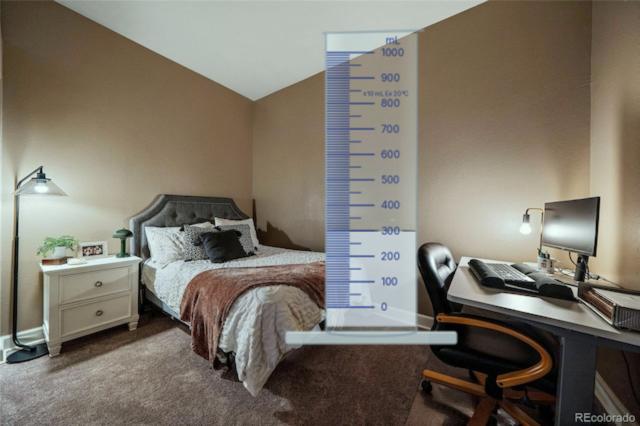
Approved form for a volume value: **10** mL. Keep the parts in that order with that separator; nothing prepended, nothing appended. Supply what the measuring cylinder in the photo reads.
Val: **300** mL
